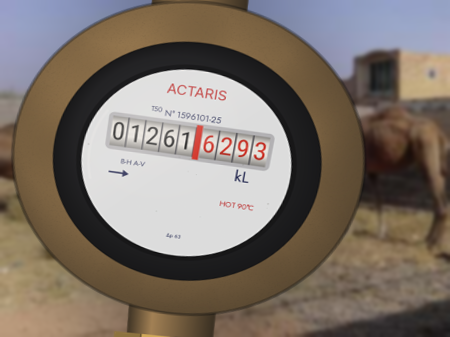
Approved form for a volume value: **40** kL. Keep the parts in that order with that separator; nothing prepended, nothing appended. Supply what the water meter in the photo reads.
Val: **1261.6293** kL
